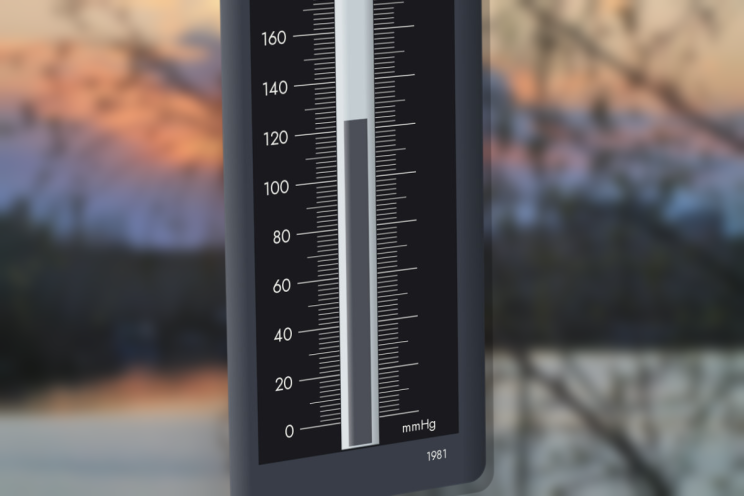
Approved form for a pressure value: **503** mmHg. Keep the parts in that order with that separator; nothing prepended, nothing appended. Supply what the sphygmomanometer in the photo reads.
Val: **124** mmHg
